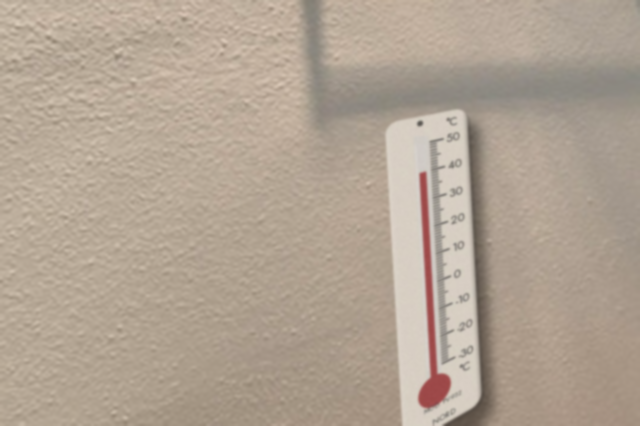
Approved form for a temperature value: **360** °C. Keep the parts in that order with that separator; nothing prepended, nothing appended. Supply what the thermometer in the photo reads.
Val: **40** °C
